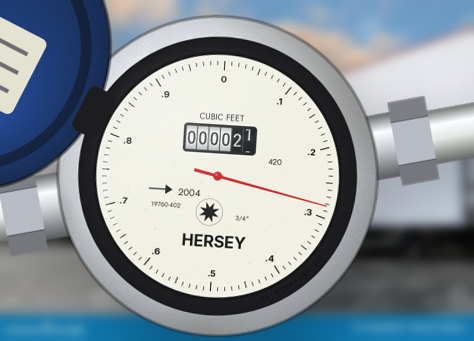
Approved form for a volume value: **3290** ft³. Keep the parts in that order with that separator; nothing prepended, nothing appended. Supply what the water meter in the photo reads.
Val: **21.28** ft³
